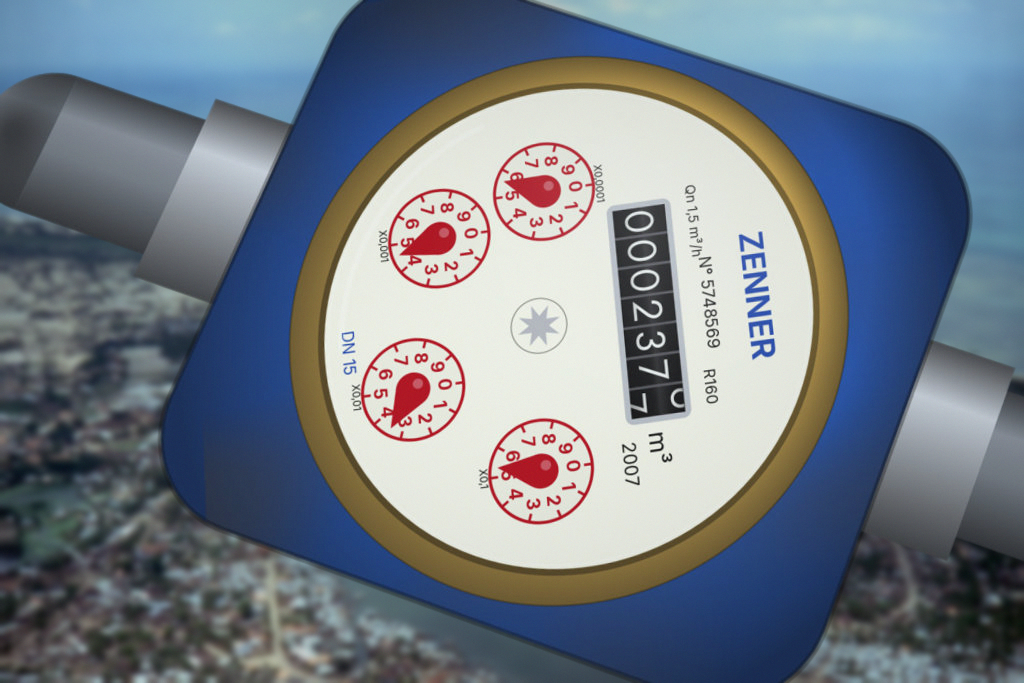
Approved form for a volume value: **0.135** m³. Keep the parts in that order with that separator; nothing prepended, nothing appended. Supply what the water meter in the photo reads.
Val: **2376.5345** m³
